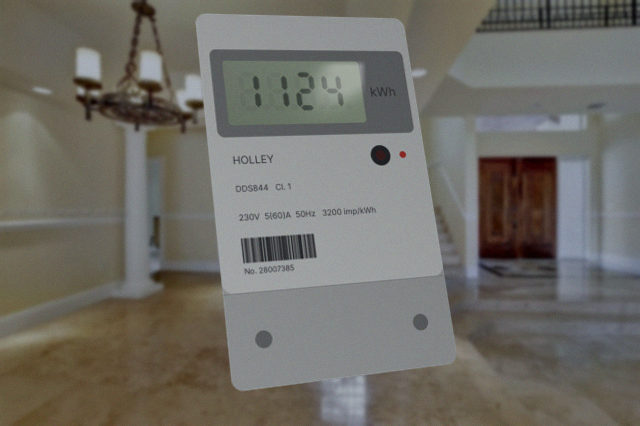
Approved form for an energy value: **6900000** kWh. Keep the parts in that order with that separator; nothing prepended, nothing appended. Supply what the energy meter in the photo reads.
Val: **1124** kWh
